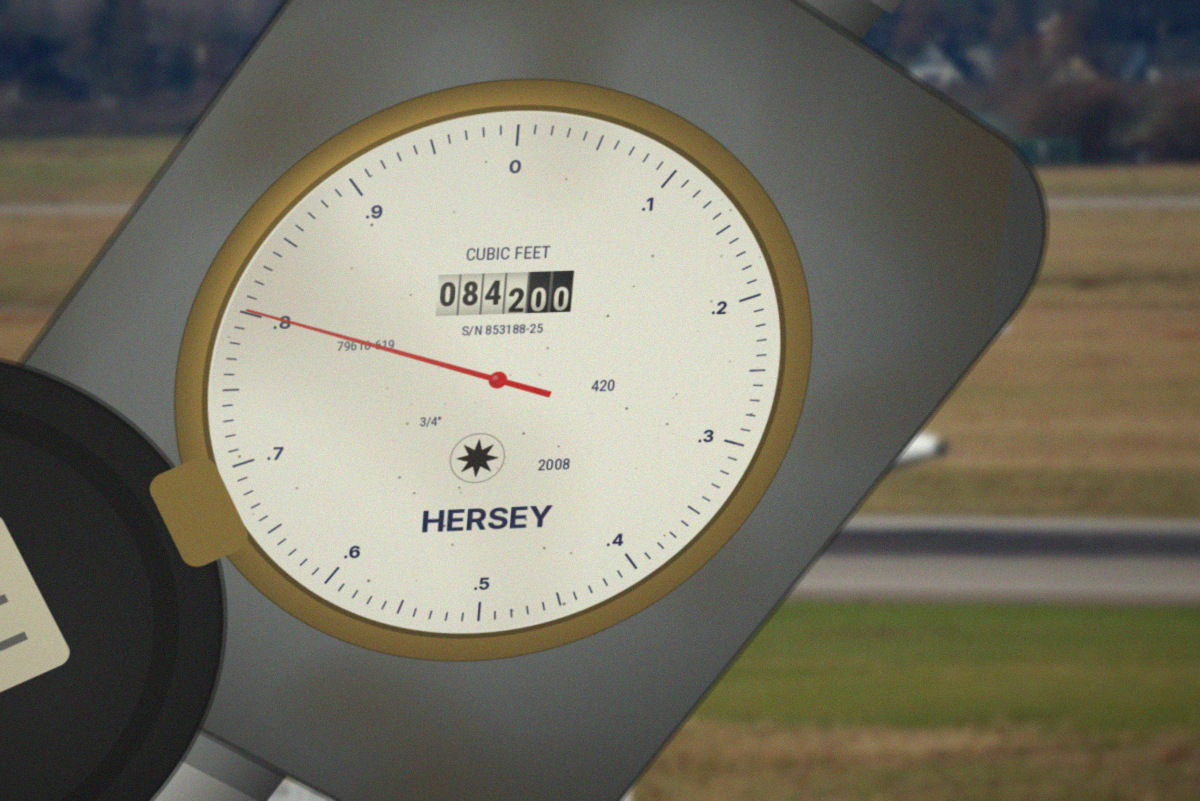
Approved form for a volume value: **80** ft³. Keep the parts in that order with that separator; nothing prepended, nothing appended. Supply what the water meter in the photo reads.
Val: **84199.80** ft³
